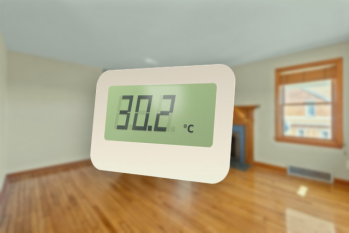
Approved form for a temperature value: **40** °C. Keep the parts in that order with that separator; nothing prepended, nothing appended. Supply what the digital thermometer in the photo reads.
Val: **30.2** °C
